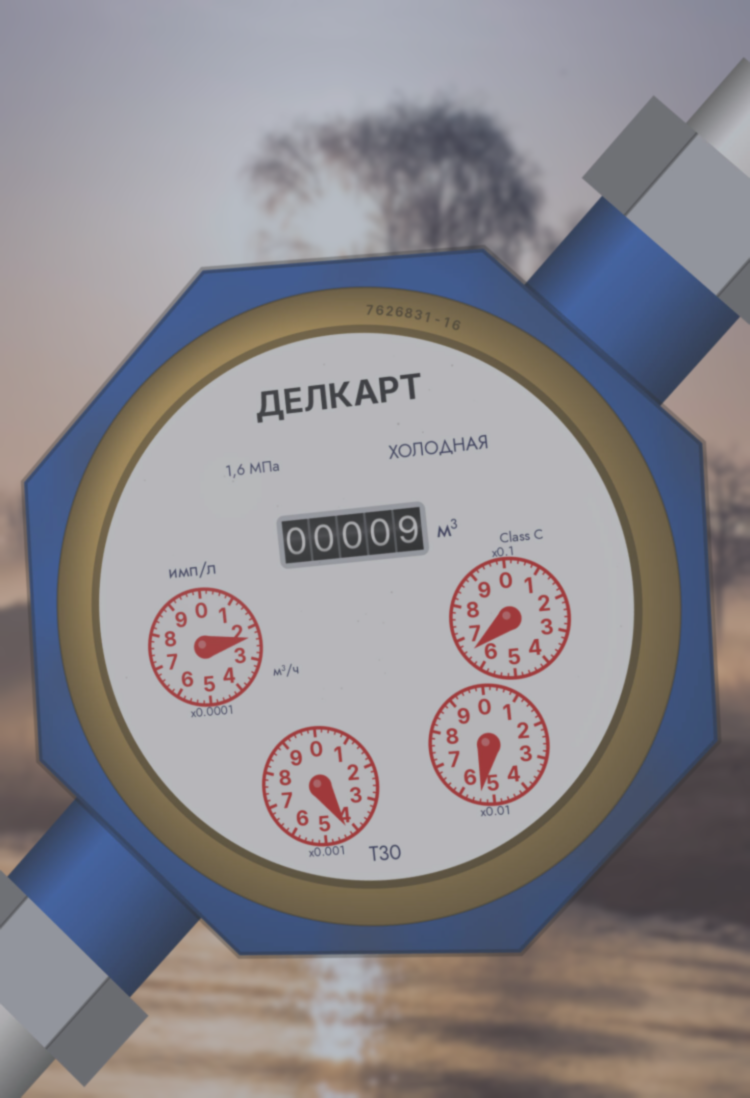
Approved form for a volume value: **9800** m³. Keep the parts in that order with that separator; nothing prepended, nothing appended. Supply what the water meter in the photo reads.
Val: **9.6542** m³
